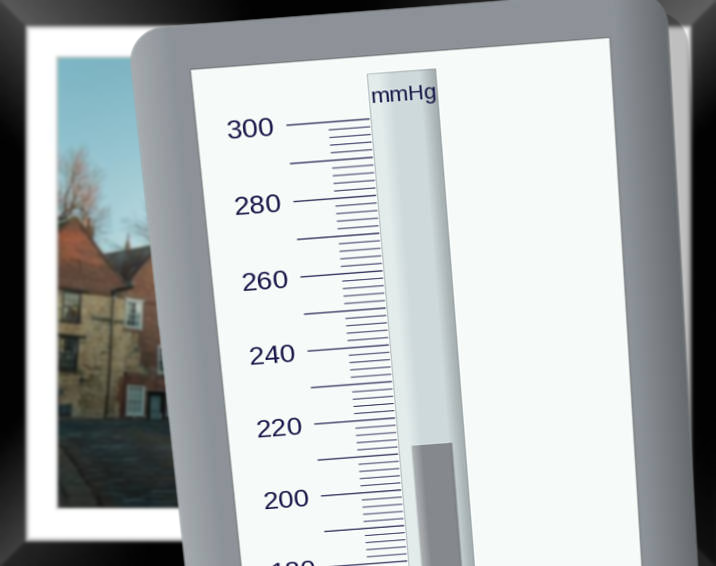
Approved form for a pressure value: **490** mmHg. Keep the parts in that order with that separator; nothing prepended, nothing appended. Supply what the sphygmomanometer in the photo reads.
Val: **212** mmHg
